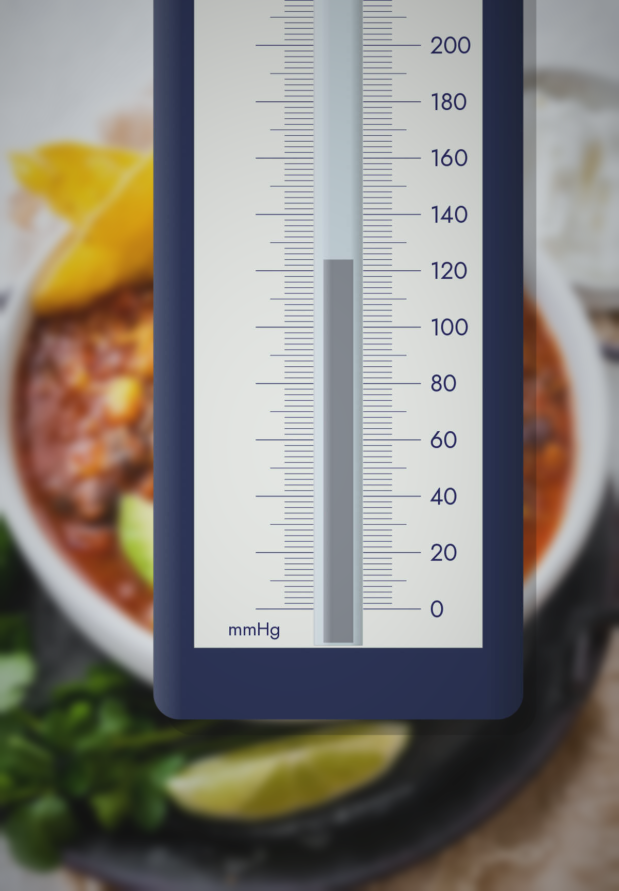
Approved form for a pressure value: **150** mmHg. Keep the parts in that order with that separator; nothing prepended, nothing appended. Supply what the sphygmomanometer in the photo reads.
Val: **124** mmHg
